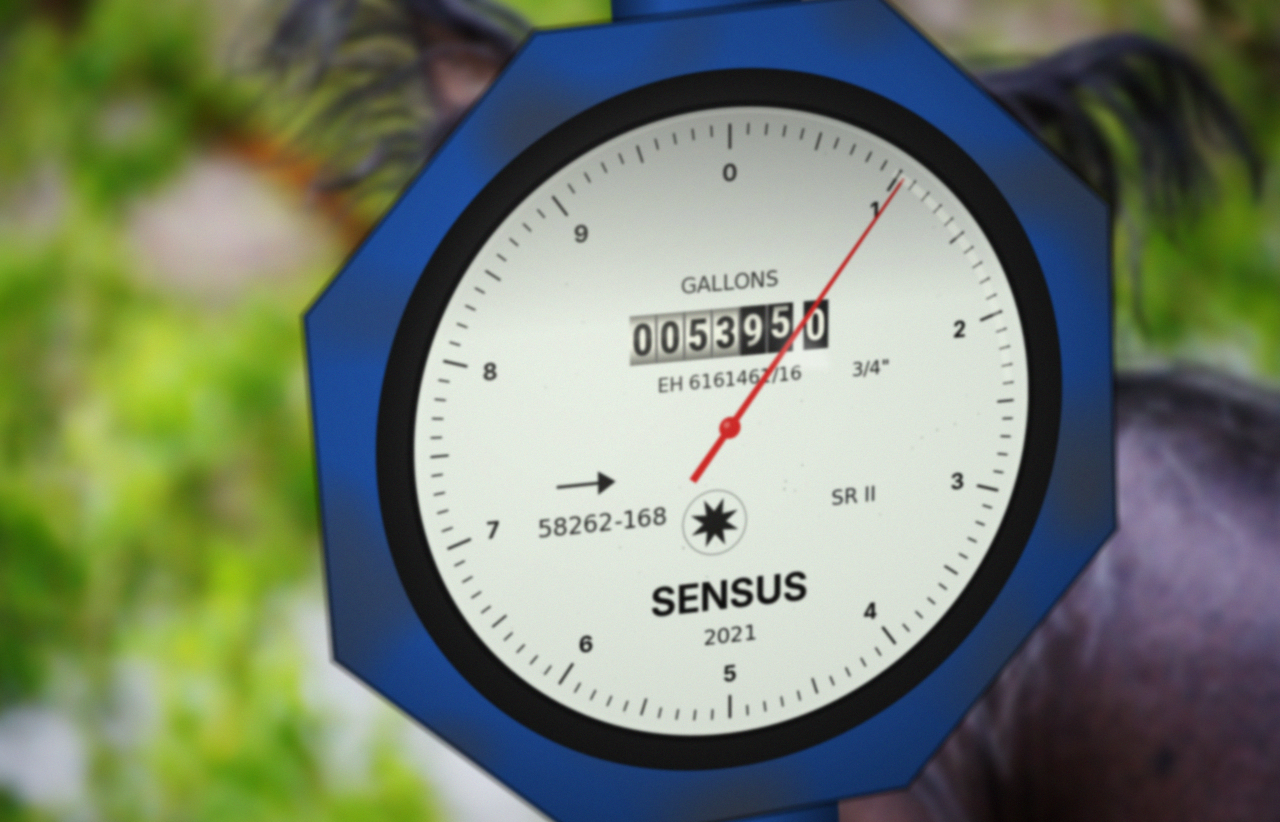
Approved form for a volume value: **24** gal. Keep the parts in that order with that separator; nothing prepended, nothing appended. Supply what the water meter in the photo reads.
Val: **53951.0** gal
